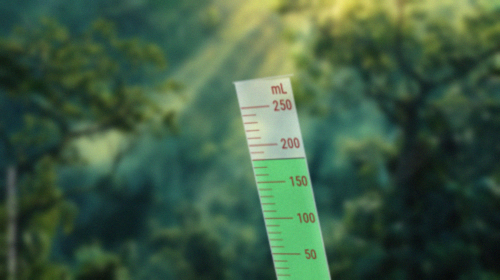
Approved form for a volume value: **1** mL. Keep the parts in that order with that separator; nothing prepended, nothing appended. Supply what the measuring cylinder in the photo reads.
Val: **180** mL
